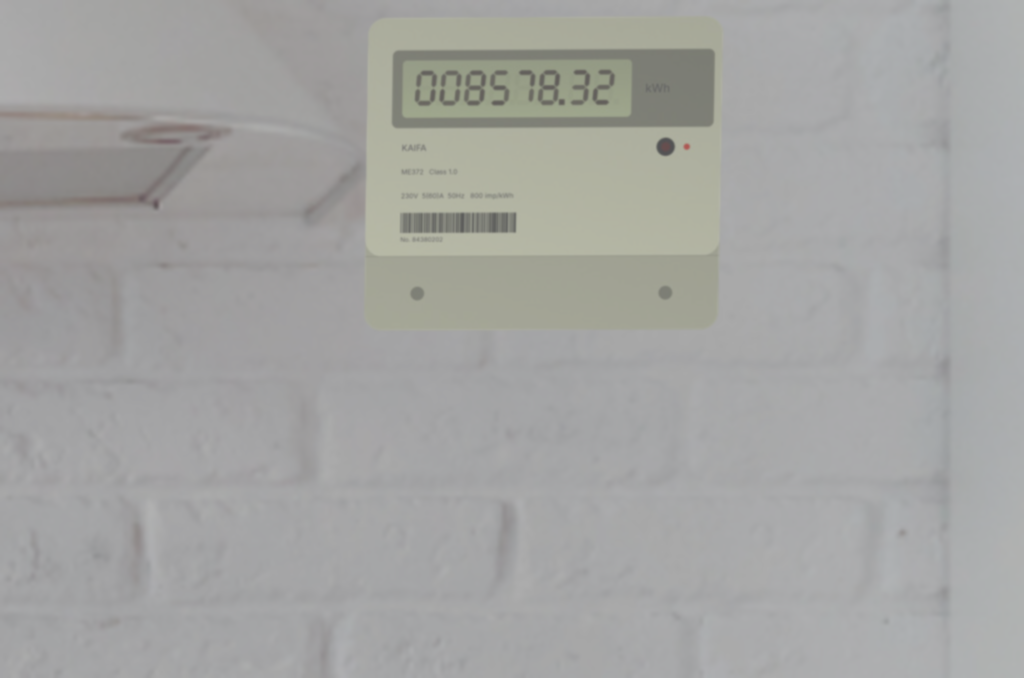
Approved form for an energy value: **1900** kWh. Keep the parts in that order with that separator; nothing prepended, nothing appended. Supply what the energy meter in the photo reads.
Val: **8578.32** kWh
